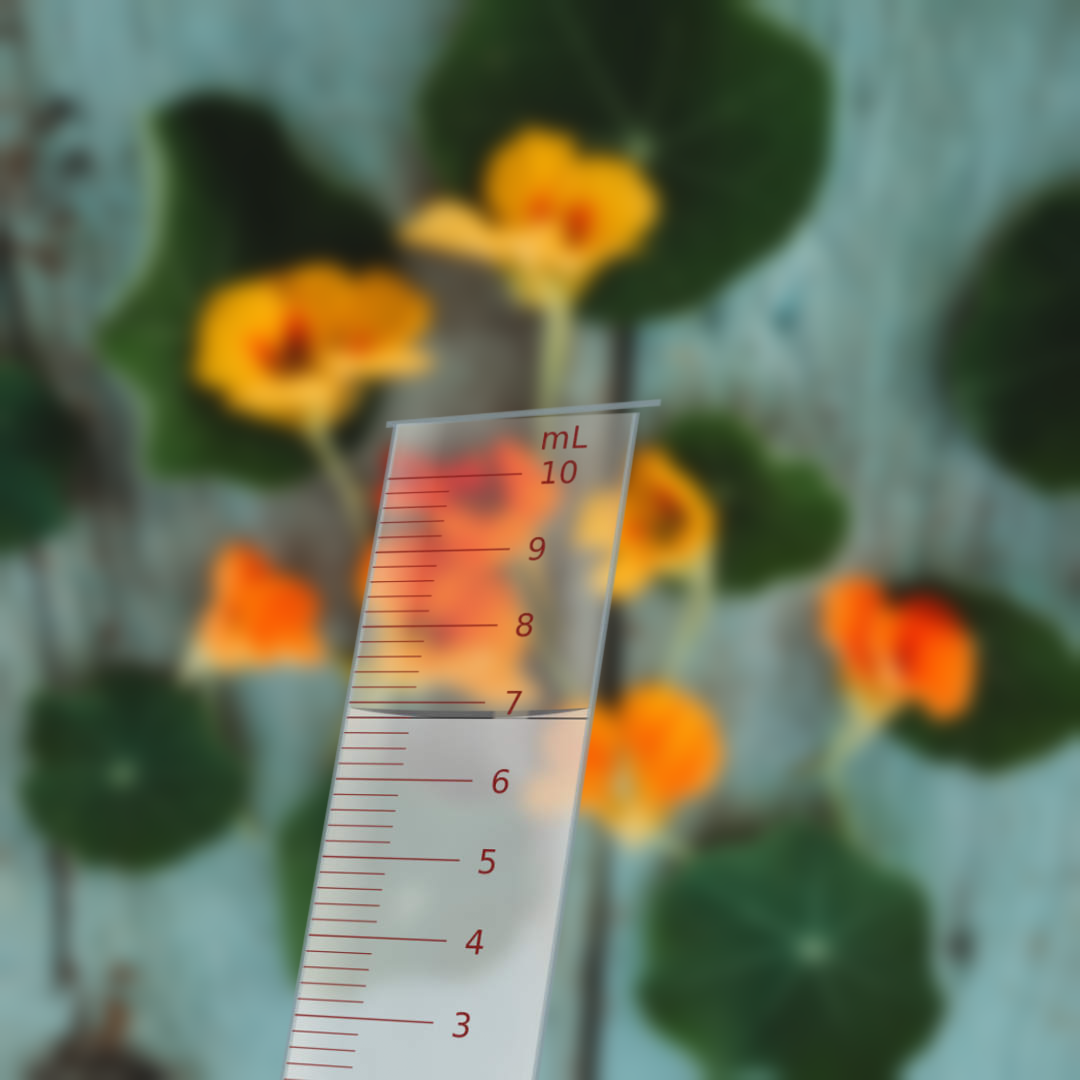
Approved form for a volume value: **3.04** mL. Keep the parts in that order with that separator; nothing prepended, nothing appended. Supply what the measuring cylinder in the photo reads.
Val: **6.8** mL
